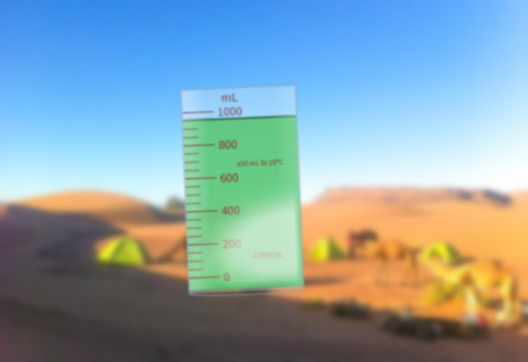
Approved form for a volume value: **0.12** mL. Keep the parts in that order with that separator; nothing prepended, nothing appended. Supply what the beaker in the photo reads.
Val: **950** mL
